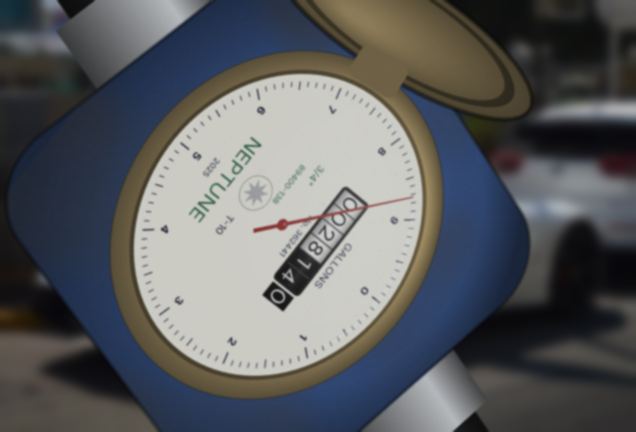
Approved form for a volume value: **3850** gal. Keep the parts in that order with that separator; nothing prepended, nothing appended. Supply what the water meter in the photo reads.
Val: **28138.7** gal
